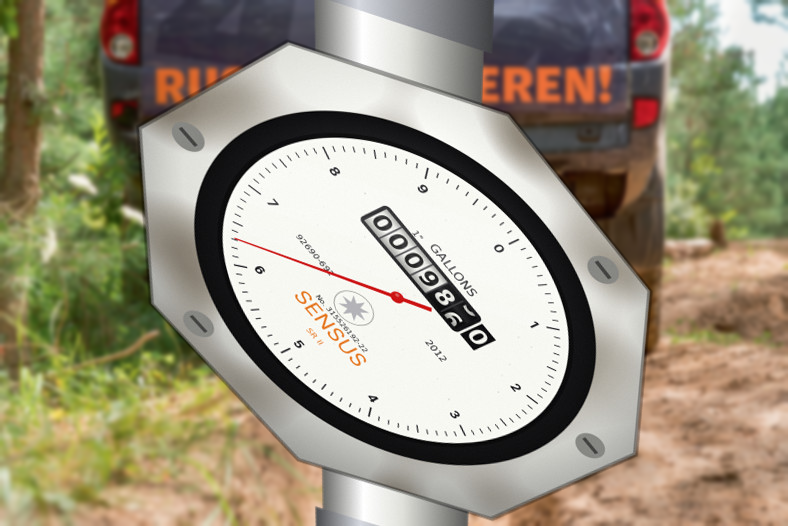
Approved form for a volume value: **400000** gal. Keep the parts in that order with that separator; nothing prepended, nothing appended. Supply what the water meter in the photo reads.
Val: **9856.3** gal
